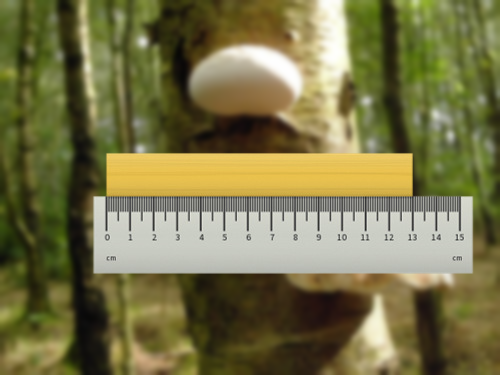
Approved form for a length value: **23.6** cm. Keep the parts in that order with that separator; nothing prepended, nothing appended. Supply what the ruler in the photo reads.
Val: **13** cm
